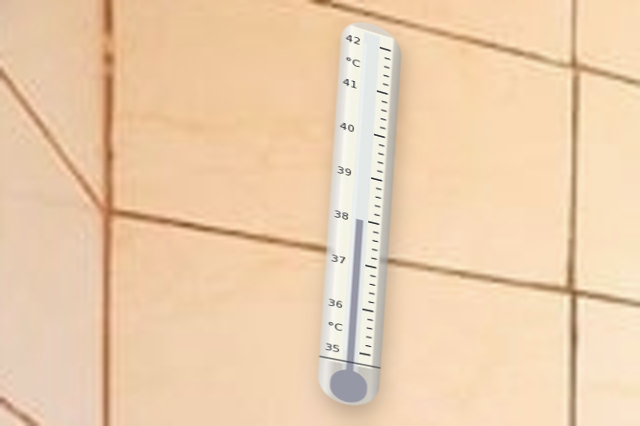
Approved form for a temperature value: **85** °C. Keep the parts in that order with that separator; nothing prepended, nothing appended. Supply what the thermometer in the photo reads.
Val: **38** °C
